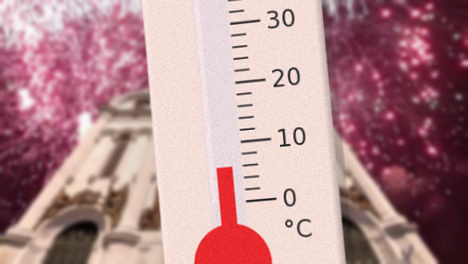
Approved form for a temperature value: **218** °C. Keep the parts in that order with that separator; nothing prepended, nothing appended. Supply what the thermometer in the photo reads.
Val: **6** °C
